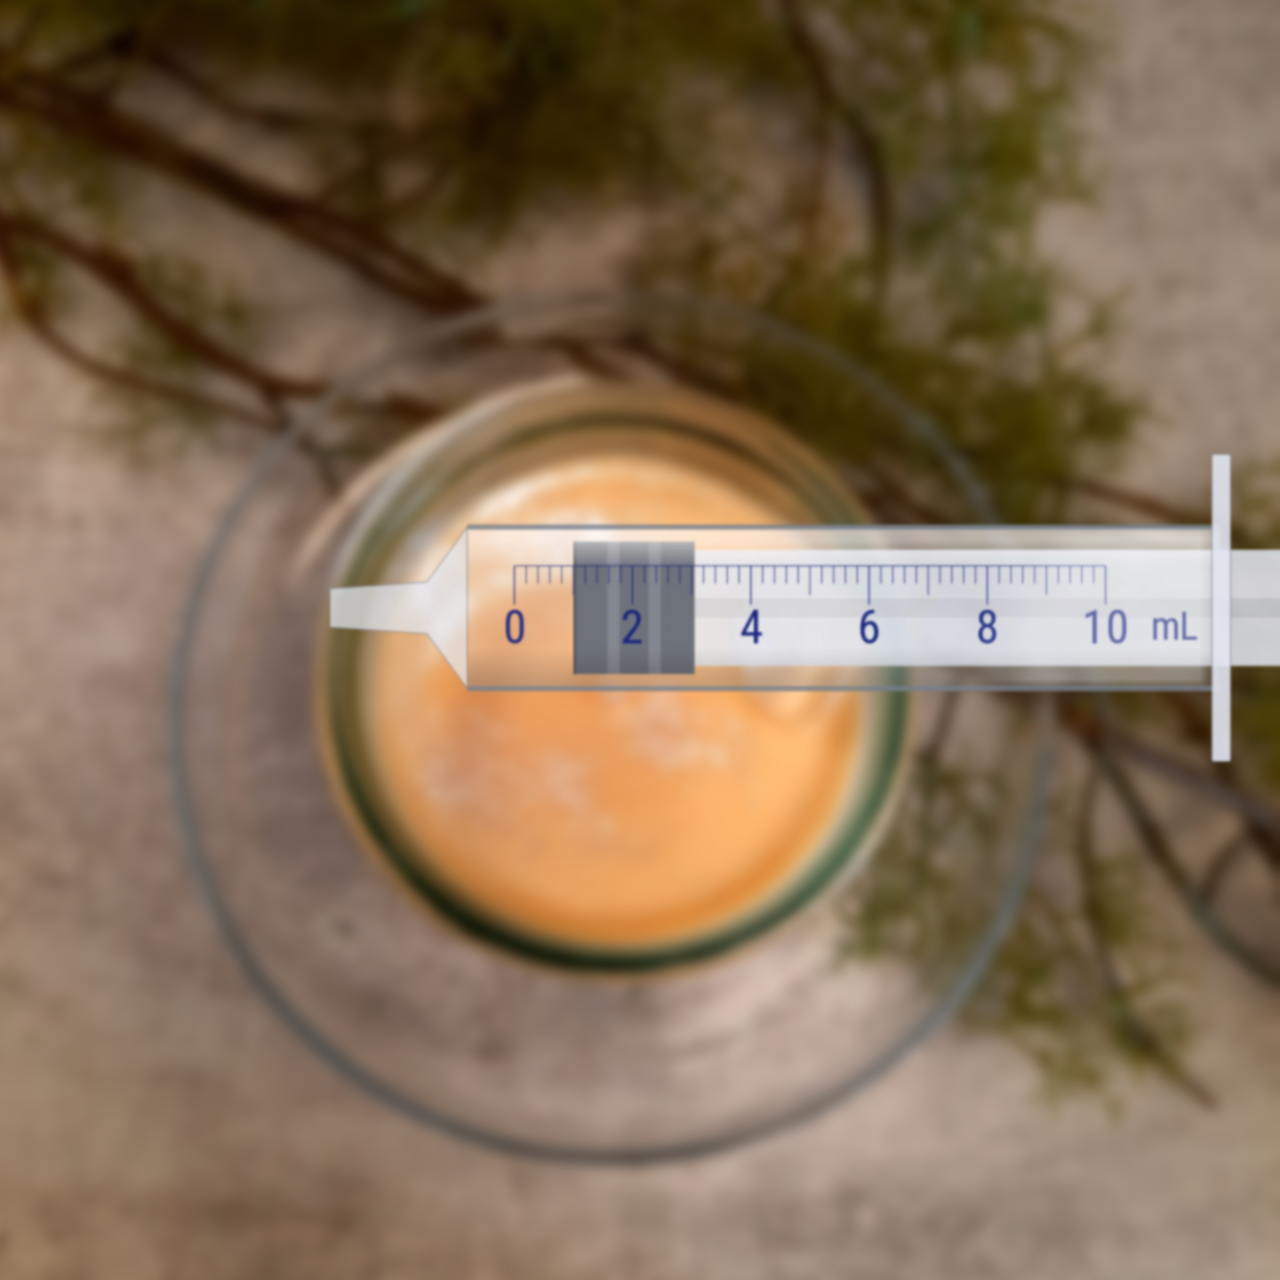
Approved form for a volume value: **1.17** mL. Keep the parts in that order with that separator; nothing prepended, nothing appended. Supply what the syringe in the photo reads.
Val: **1** mL
